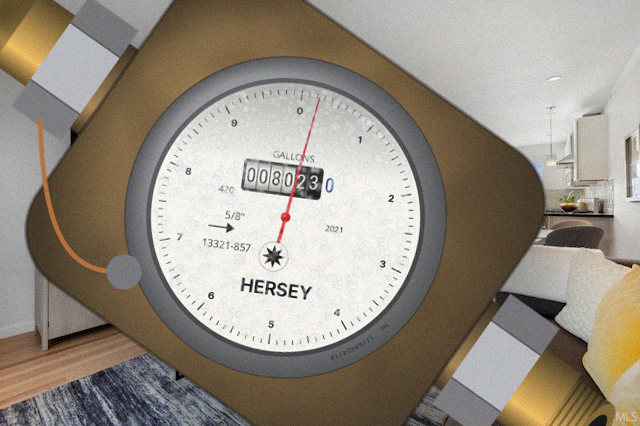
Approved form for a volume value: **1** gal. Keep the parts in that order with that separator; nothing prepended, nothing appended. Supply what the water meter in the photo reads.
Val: **80230.2** gal
